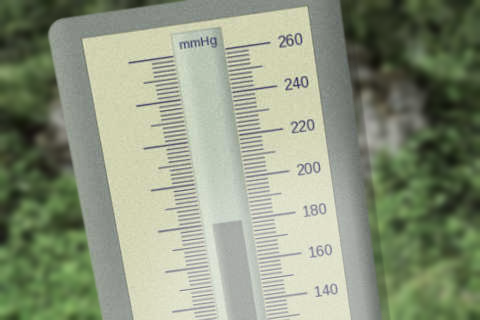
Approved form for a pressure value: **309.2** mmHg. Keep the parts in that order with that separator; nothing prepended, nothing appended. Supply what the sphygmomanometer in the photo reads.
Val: **180** mmHg
